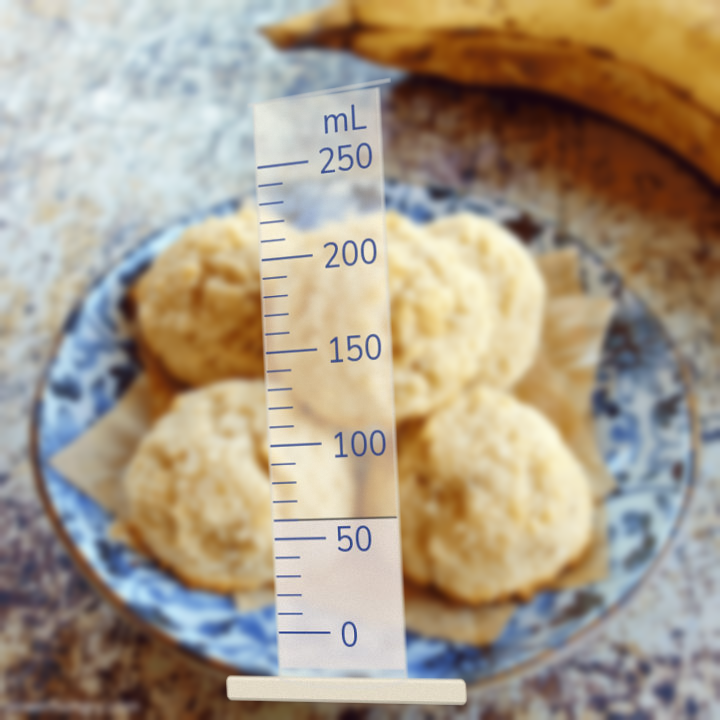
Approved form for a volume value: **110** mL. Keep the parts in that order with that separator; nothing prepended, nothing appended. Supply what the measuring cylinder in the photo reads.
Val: **60** mL
